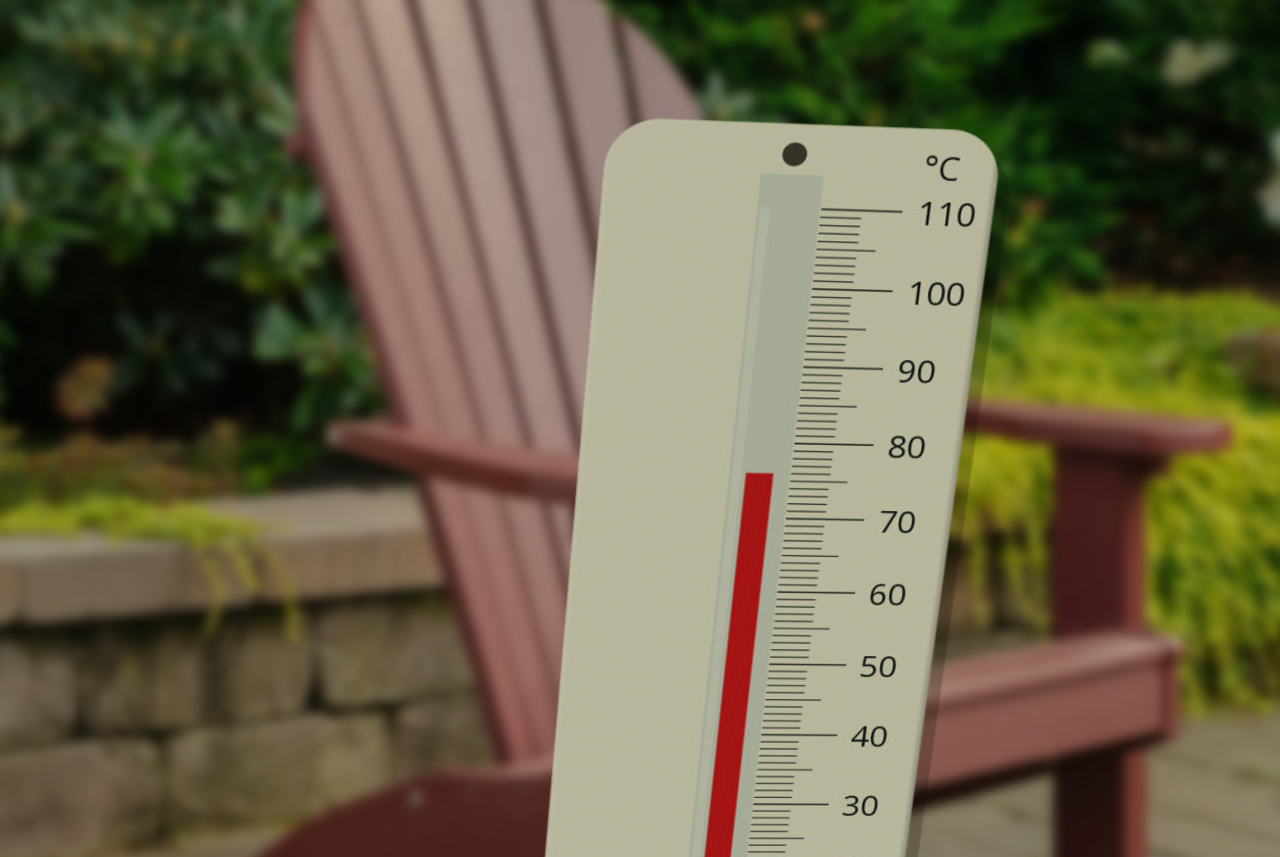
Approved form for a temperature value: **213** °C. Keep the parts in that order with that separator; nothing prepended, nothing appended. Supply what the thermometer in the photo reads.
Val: **76** °C
